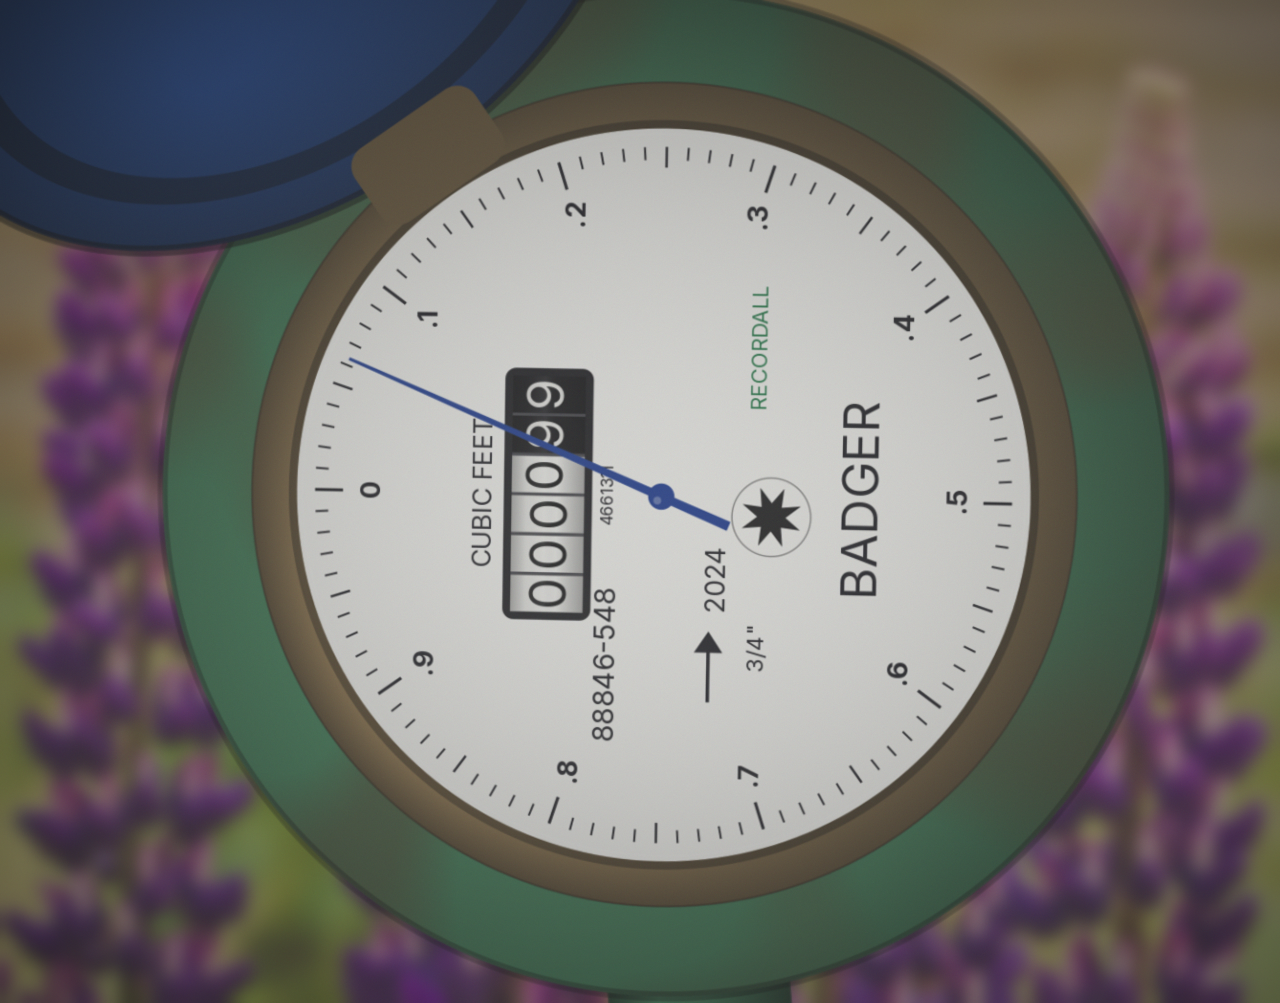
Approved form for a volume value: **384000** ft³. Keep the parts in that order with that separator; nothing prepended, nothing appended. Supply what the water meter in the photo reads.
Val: **99.06** ft³
